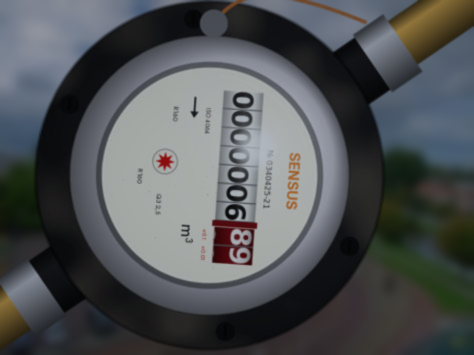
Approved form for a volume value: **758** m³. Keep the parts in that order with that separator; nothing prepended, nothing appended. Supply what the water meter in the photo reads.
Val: **6.89** m³
